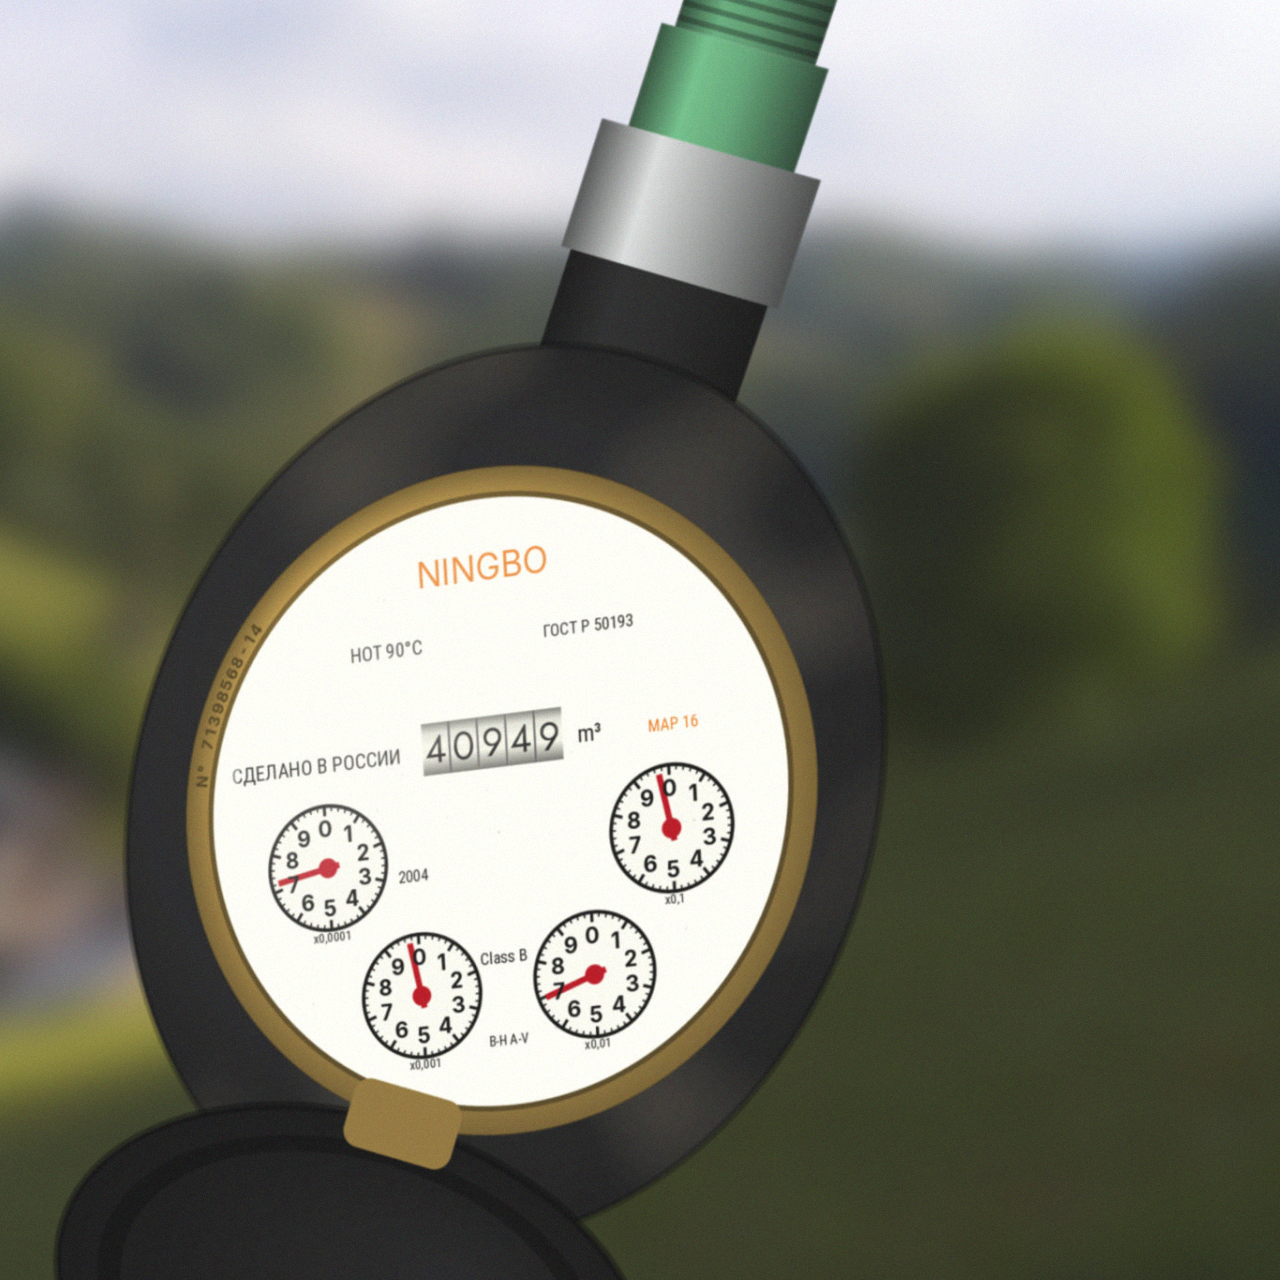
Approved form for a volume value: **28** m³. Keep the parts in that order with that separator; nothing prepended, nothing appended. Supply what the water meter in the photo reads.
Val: **40948.9697** m³
